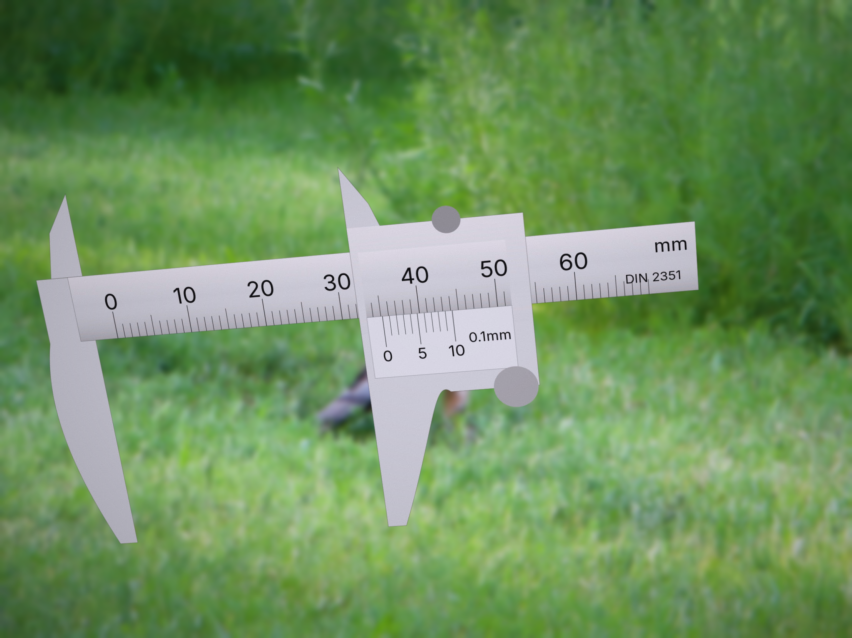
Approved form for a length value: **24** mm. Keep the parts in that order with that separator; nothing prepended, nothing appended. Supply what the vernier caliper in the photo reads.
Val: **35.2** mm
